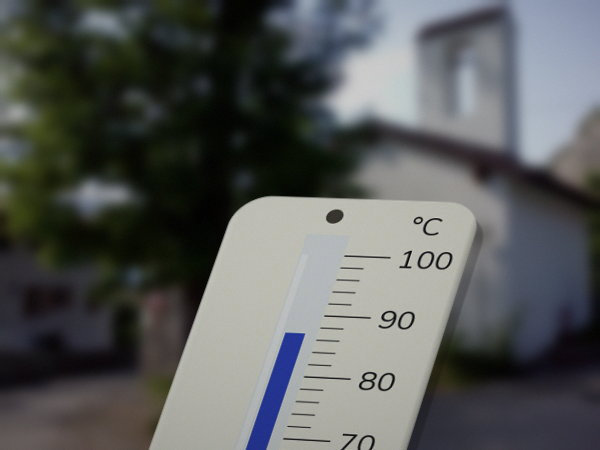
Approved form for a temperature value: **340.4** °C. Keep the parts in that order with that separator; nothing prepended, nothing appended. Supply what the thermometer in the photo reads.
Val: **87** °C
